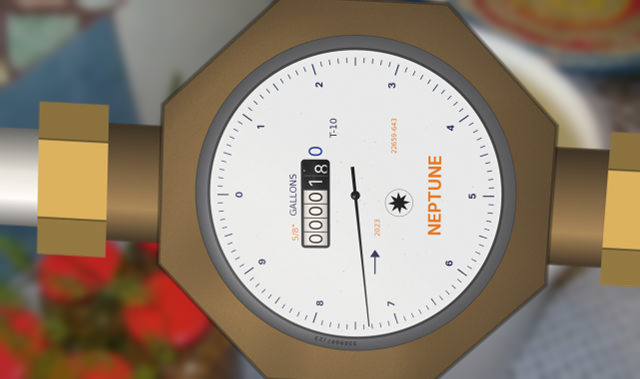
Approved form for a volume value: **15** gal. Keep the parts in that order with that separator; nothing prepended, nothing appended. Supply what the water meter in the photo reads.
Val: **177.3** gal
